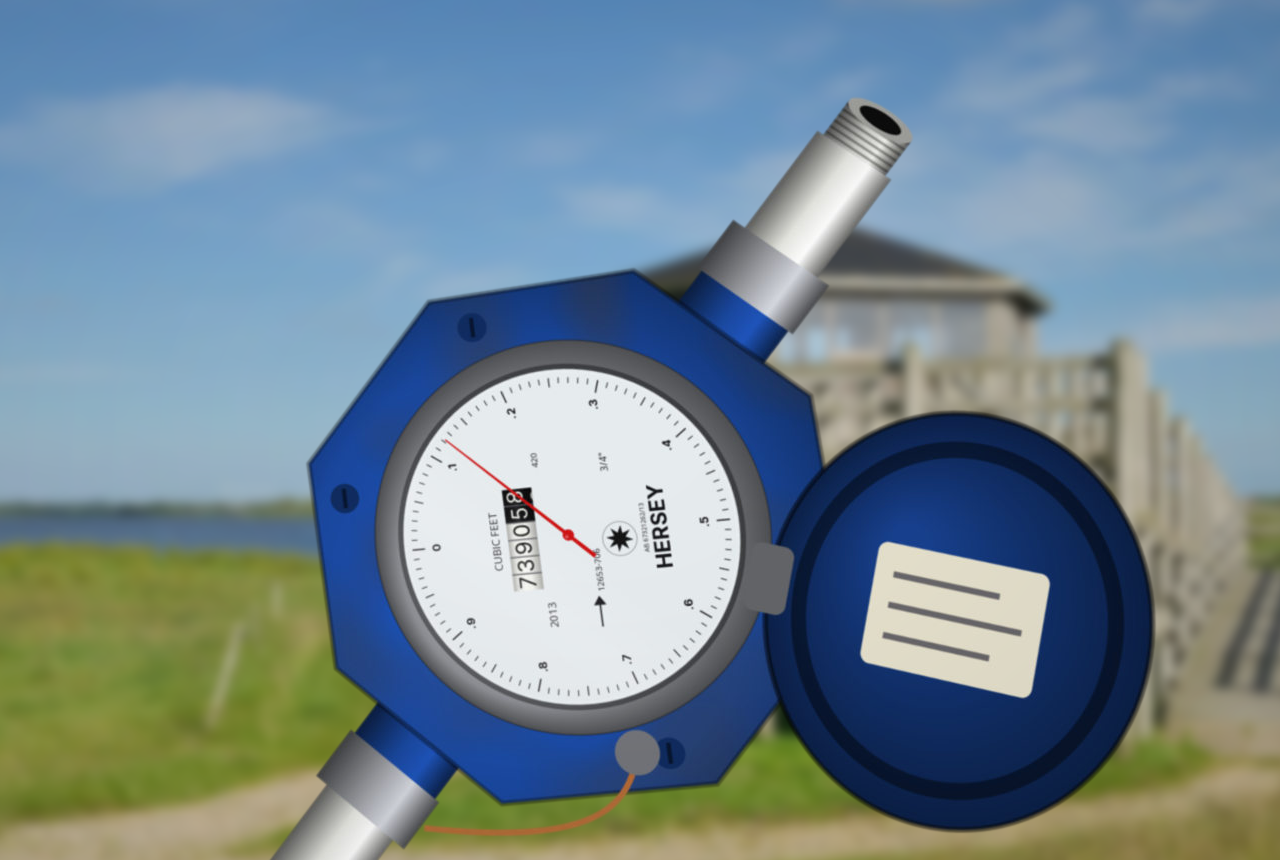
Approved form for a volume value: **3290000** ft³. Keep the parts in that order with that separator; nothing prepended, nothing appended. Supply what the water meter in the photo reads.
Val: **739058.12** ft³
